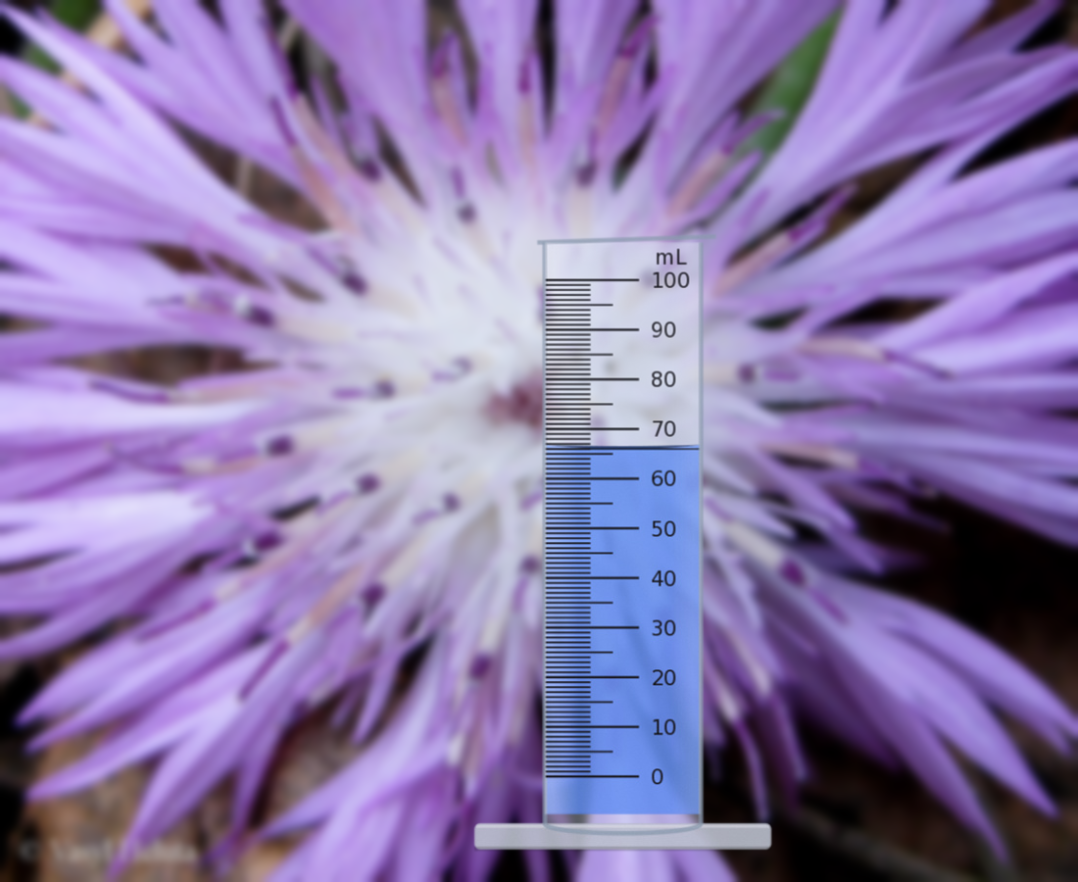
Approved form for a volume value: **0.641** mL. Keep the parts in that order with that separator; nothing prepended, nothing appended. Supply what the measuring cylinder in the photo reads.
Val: **66** mL
